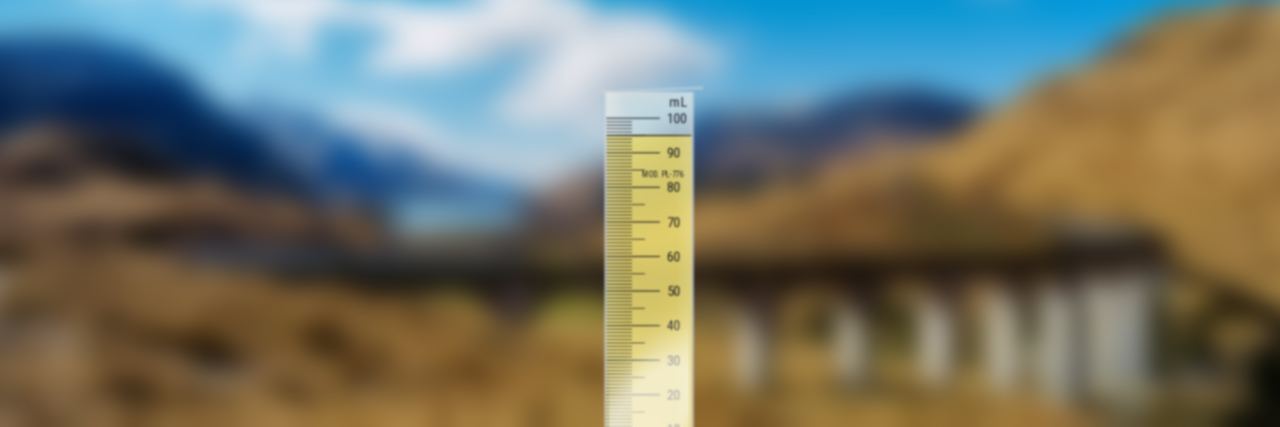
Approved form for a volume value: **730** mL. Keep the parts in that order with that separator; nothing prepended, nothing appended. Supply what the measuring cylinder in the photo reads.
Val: **95** mL
